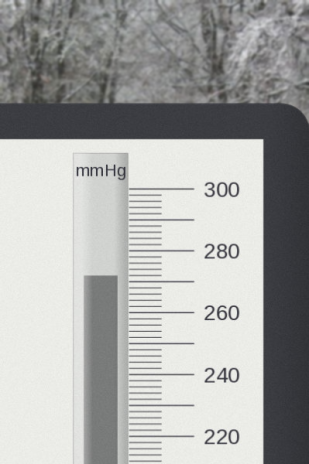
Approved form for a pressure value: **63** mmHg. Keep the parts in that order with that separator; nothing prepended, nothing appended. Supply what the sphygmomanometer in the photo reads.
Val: **272** mmHg
